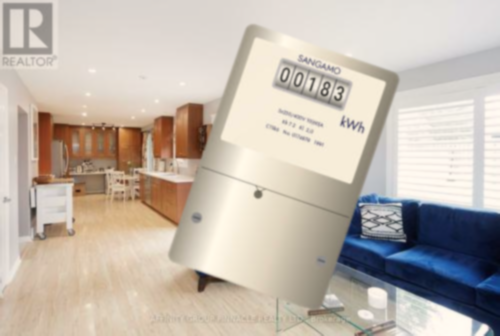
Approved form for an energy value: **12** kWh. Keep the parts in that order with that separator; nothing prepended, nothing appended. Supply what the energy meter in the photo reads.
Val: **183** kWh
